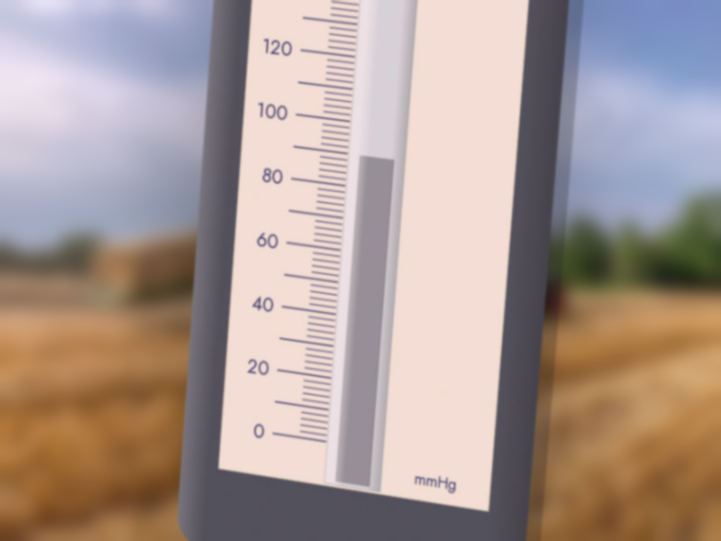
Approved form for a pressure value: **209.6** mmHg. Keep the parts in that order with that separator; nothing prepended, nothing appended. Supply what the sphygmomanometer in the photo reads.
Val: **90** mmHg
